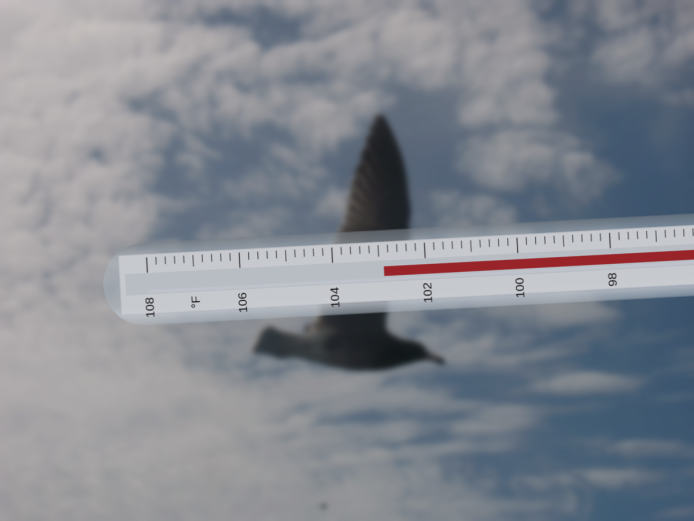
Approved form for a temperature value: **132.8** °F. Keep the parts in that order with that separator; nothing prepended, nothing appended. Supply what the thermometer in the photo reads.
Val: **102.9** °F
